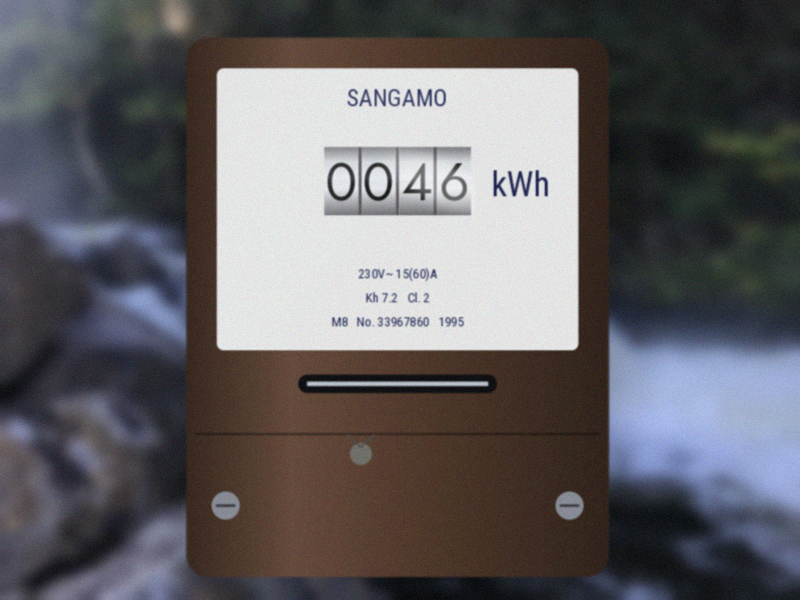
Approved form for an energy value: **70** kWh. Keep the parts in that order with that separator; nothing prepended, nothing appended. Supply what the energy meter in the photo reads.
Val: **46** kWh
